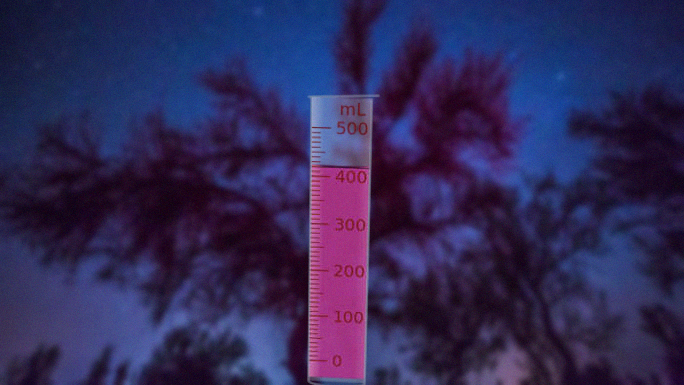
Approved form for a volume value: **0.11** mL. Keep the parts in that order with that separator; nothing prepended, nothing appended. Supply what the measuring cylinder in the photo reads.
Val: **420** mL
